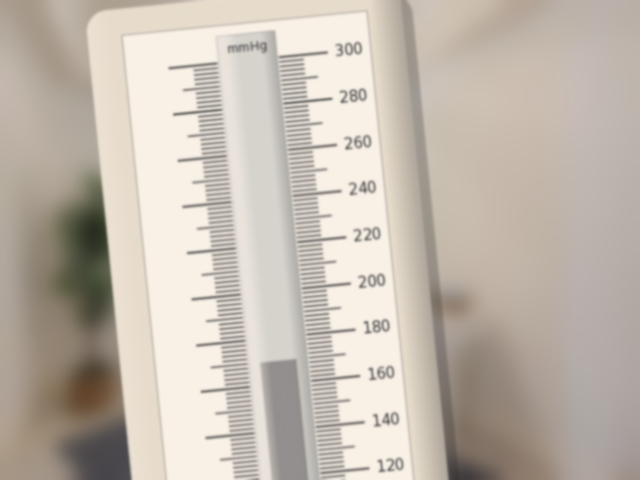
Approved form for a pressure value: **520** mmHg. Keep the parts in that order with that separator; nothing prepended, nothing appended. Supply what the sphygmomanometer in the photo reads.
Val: **170** mmHg
